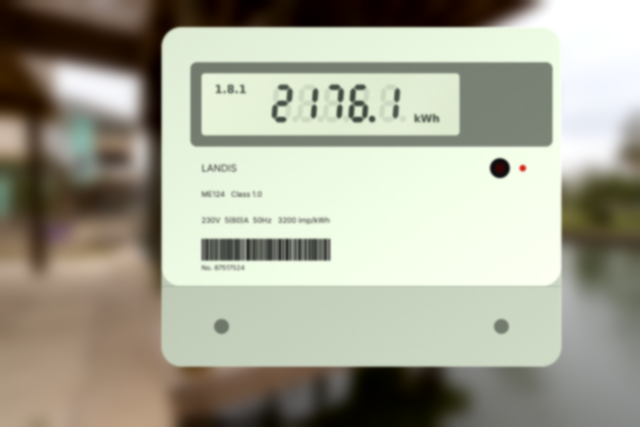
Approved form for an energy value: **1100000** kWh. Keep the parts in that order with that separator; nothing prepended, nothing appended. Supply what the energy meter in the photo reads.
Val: **2176.1** kWh
